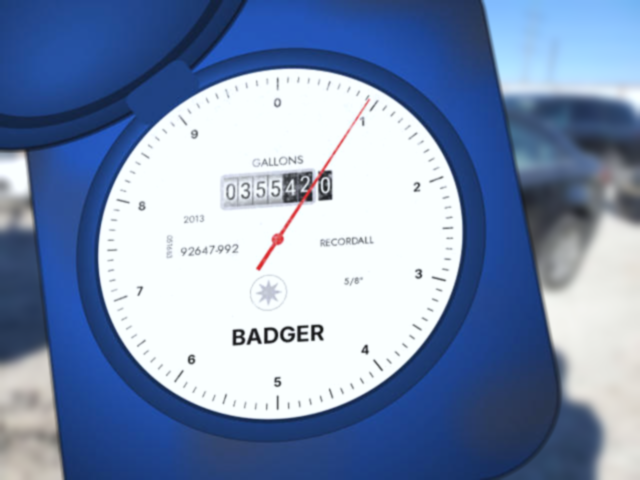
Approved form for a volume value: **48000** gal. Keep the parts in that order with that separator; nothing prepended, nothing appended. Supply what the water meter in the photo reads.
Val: **355420.9** gal
